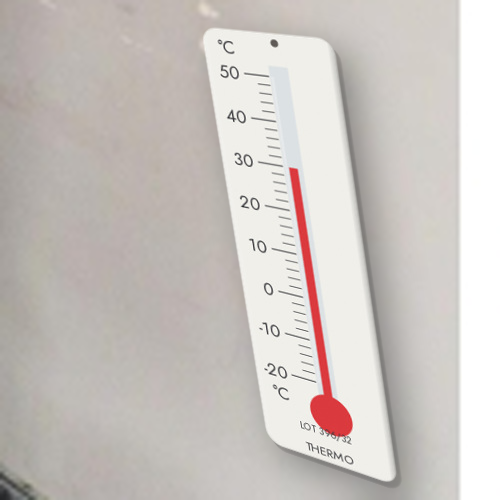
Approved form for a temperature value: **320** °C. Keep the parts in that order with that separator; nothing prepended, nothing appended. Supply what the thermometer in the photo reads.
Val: **30** °C
